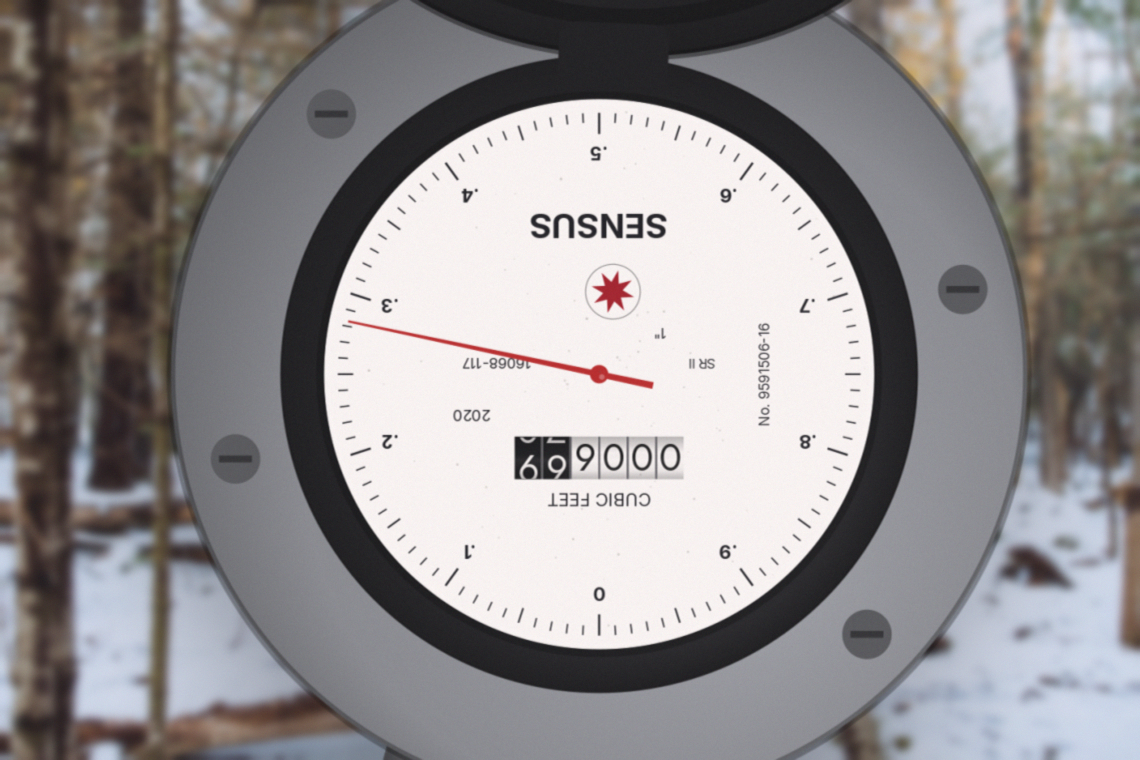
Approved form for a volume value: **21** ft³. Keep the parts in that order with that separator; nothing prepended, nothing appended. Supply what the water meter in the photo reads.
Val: **669.28** ft³
